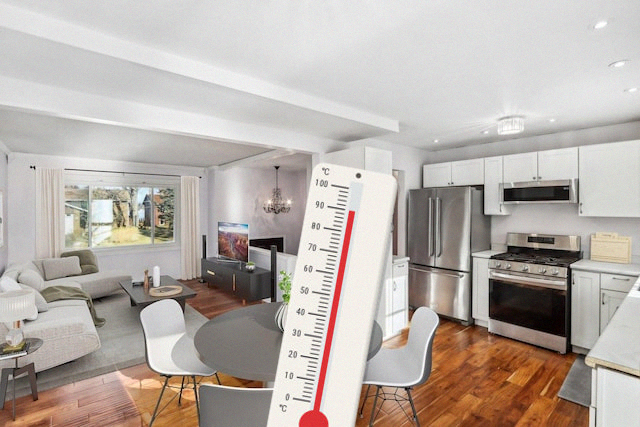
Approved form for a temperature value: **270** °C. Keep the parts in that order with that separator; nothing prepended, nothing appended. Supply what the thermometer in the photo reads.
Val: **90** °C
